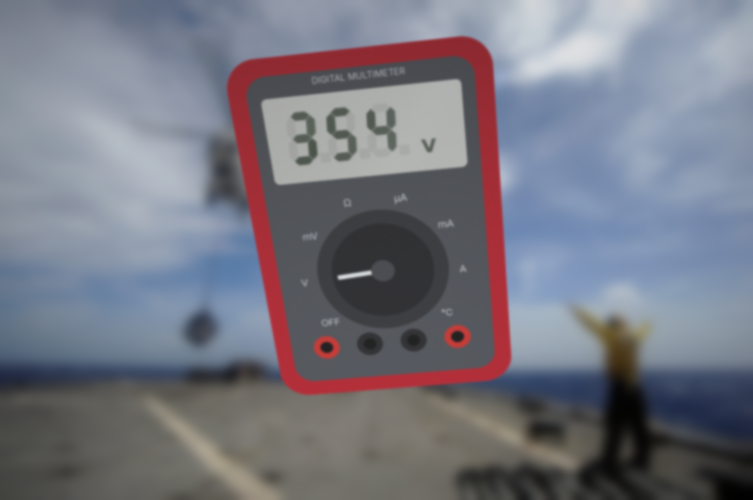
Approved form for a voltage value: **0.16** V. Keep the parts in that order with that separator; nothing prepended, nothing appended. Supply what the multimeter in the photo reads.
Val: **354** V
